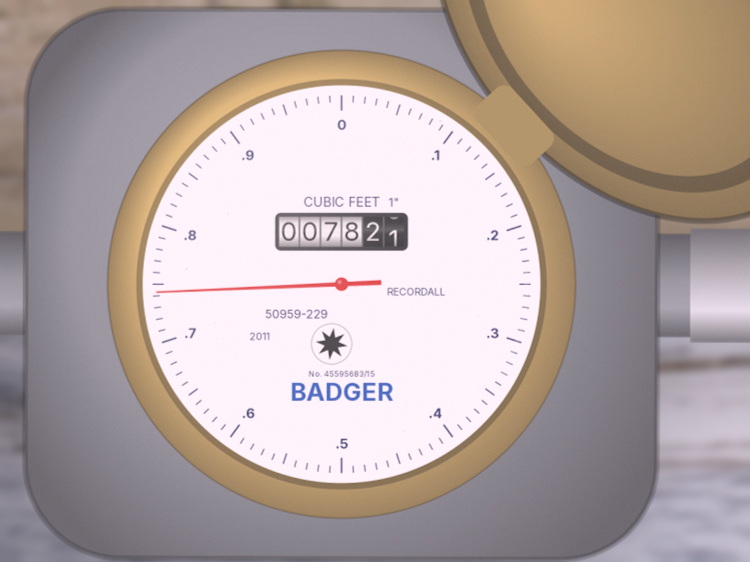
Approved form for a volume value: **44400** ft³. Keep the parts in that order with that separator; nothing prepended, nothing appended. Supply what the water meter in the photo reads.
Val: **7820.74** ft³
